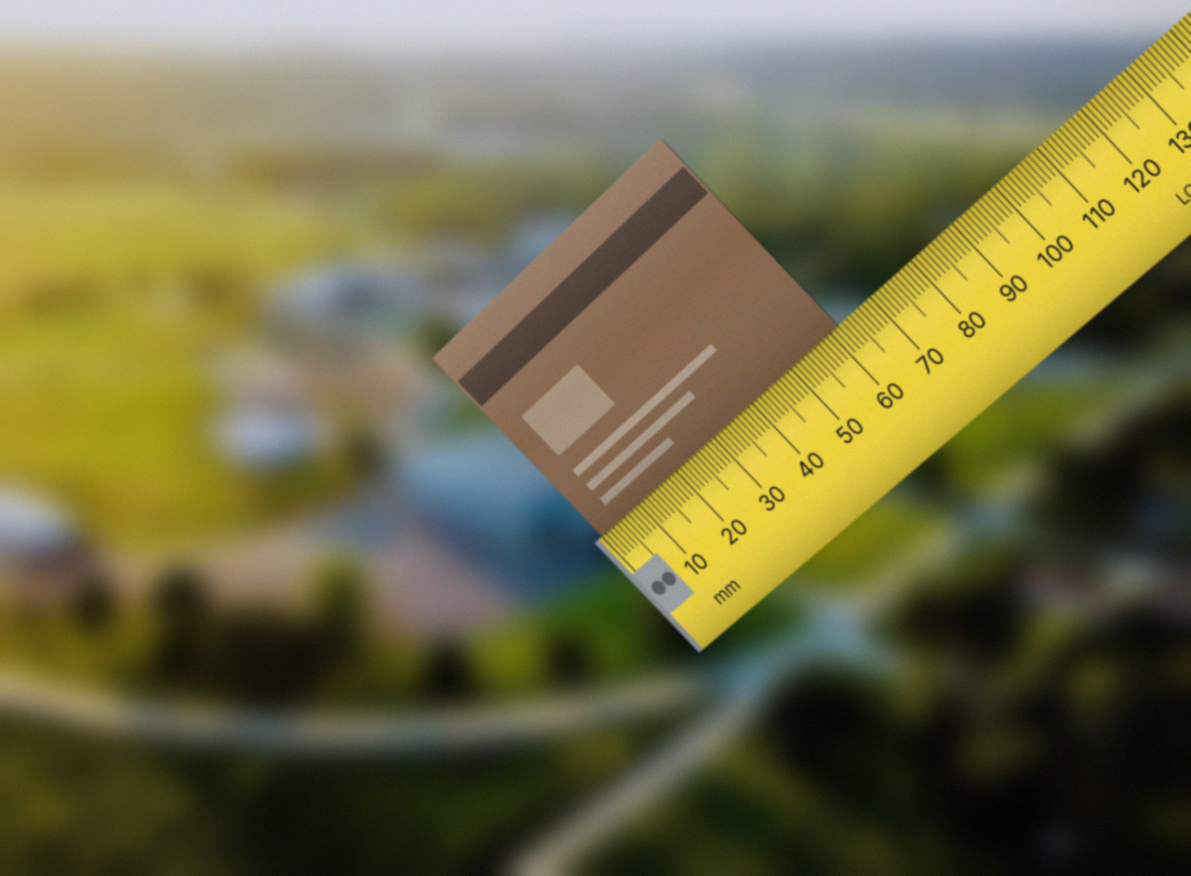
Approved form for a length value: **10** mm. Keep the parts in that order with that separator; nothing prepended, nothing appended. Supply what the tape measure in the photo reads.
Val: **62** mm
